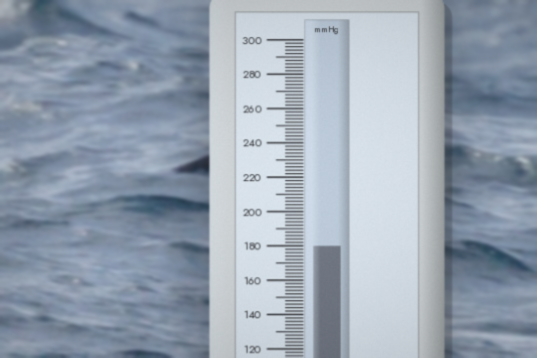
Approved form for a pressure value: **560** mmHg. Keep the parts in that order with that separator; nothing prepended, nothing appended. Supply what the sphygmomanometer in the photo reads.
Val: **180** mmHg
